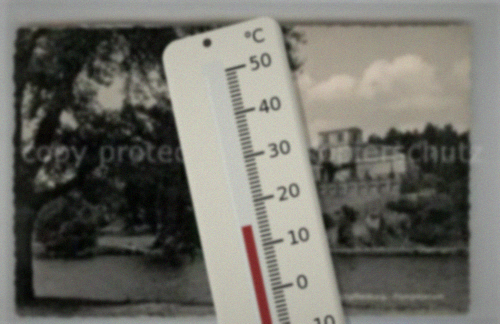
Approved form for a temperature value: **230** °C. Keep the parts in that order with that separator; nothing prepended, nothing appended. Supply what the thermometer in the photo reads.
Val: **15** °C
